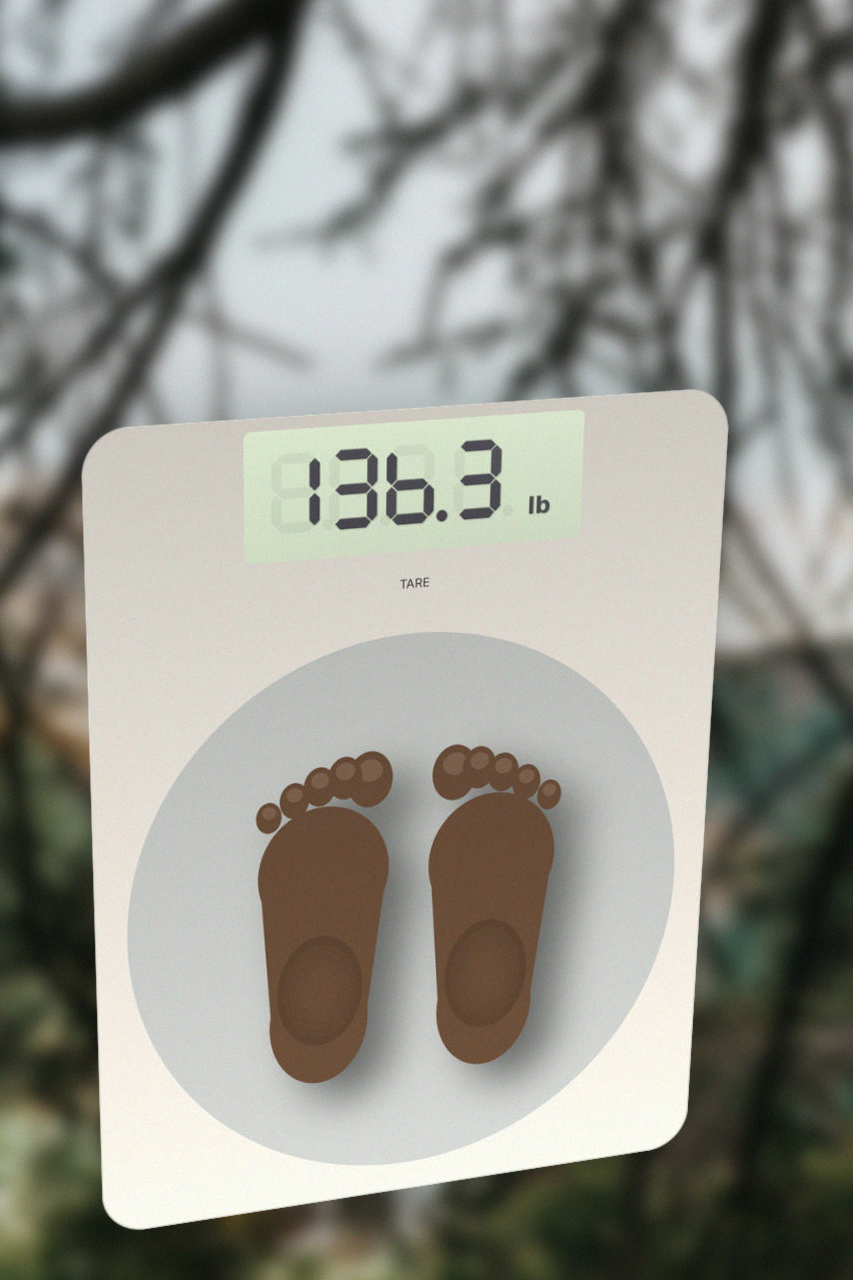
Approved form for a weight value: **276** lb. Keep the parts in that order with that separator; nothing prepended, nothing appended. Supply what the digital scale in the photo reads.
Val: **136.3** lb
